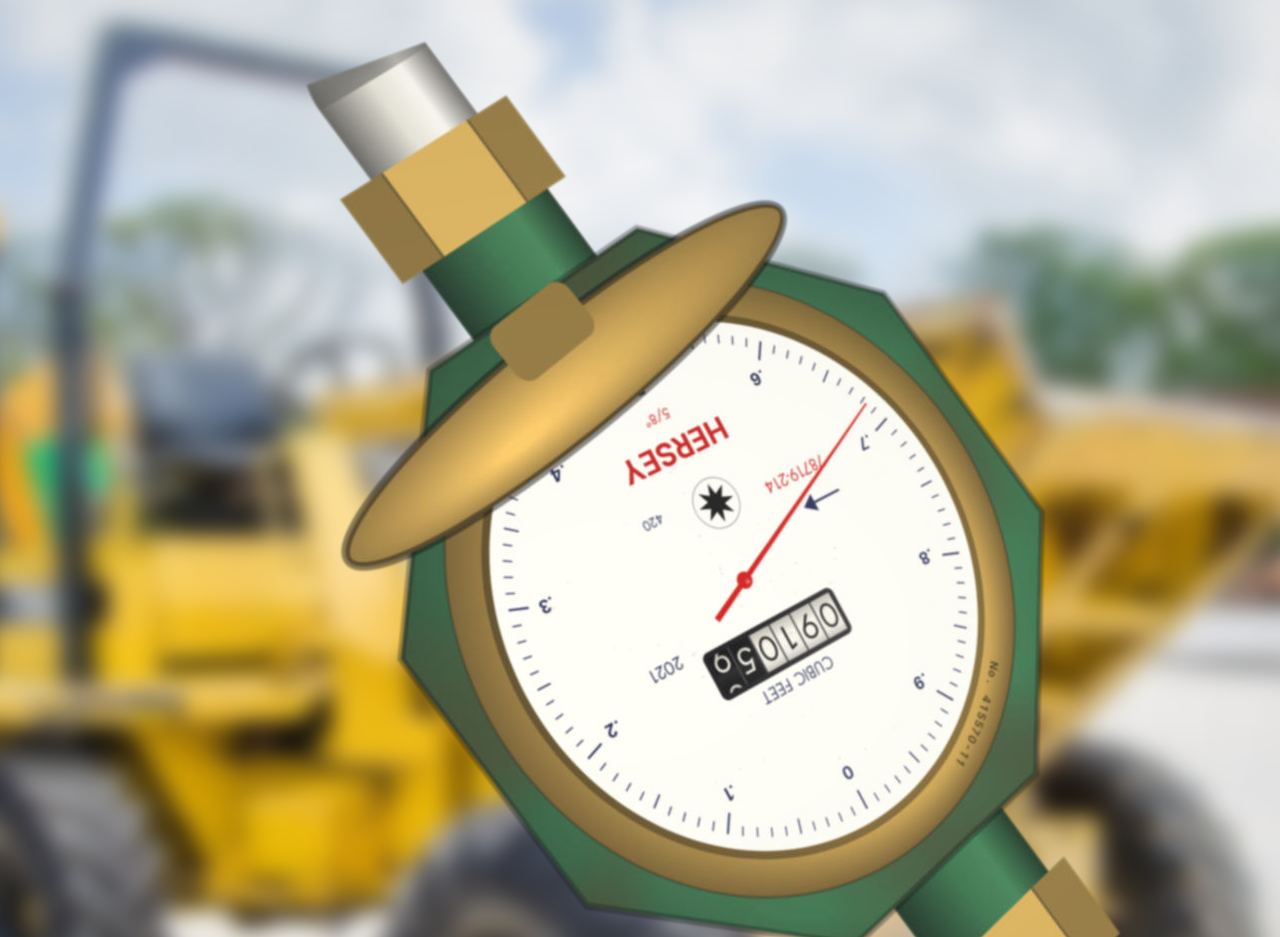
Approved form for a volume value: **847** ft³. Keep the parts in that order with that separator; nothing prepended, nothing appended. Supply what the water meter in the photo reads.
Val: **91058.68** ft³
